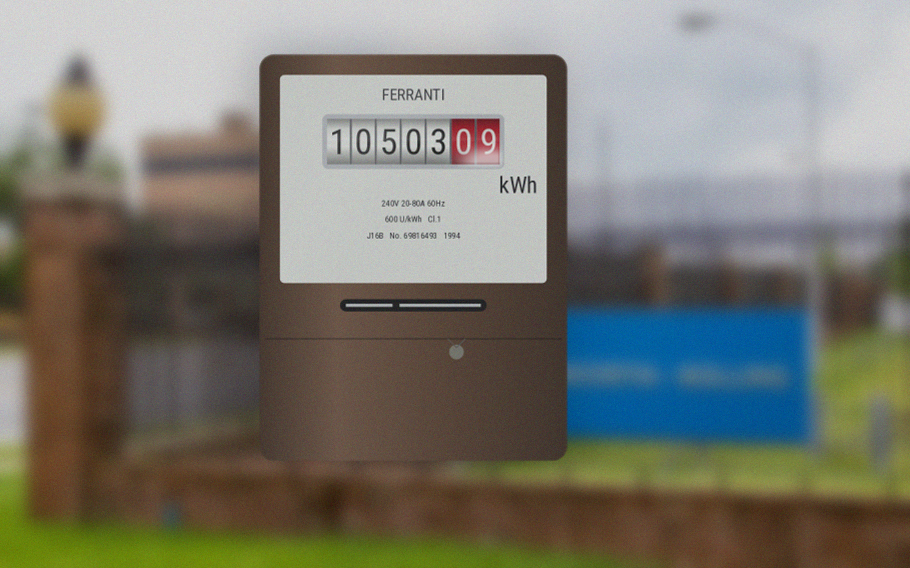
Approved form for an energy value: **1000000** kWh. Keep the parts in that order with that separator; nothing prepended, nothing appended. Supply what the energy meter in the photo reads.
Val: **10503.09** kWh
